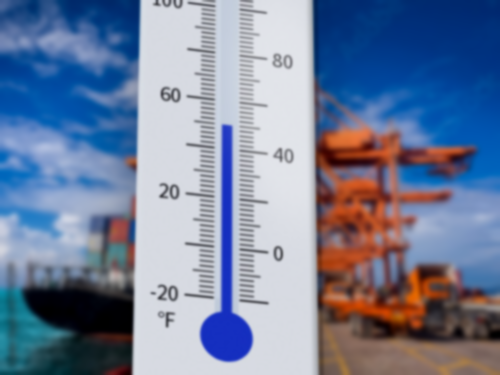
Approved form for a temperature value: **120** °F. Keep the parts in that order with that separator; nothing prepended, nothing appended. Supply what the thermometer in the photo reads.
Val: **50** °F
